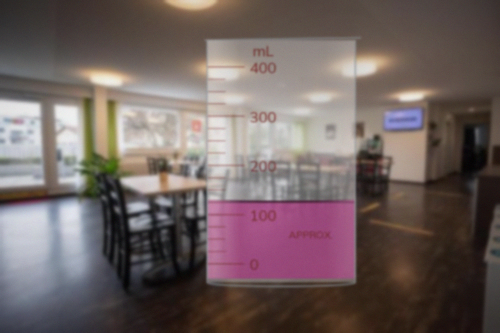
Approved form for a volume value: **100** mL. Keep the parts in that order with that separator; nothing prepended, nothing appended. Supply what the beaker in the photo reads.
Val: **125** mL
